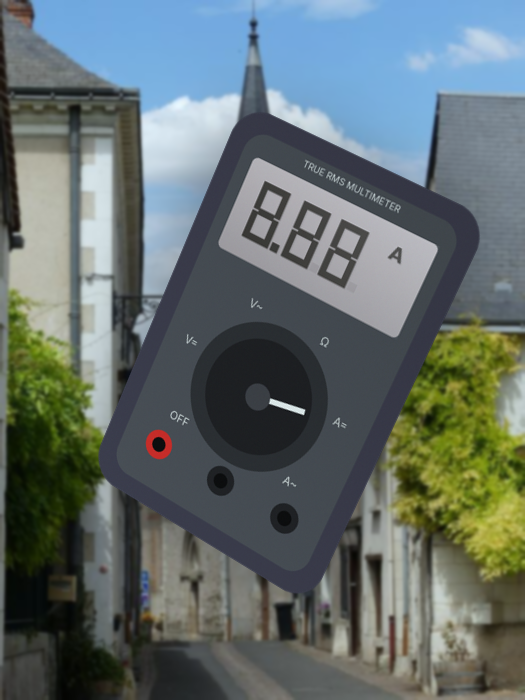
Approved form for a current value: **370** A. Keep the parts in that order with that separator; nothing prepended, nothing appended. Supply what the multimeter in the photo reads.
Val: **8.88** A
